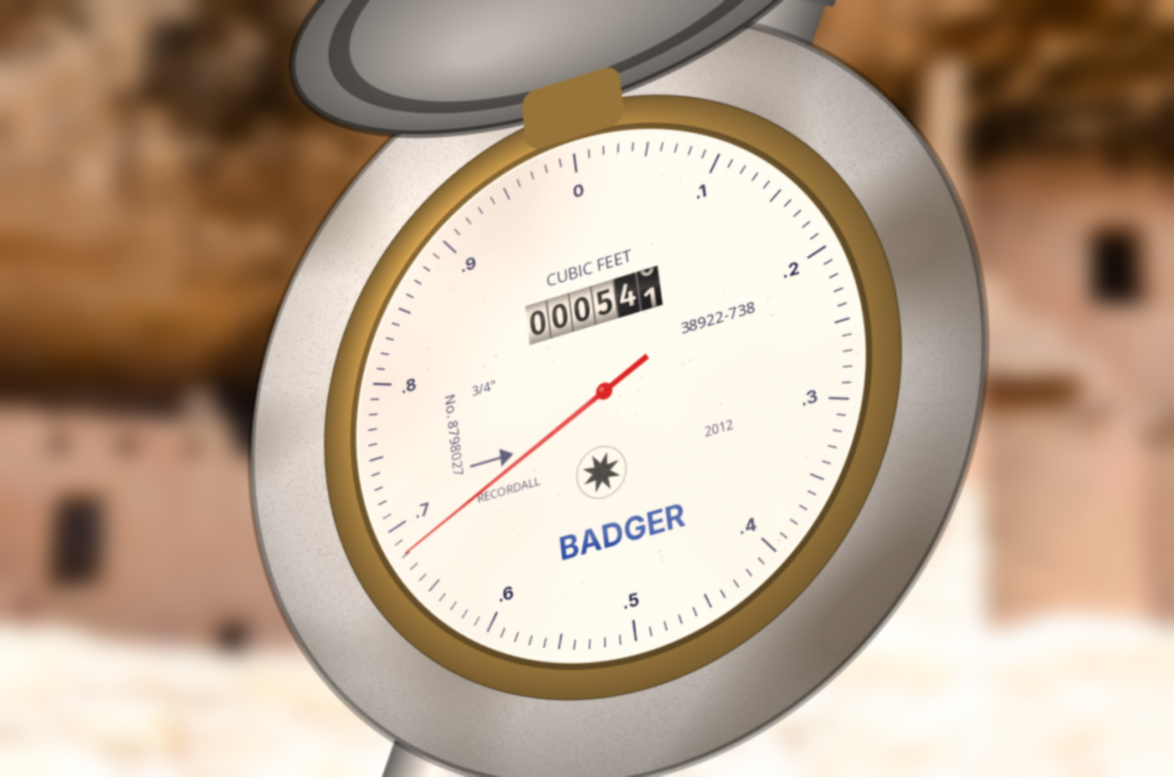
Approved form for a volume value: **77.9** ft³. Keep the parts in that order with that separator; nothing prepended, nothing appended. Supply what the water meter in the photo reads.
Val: **540.68** ft³
